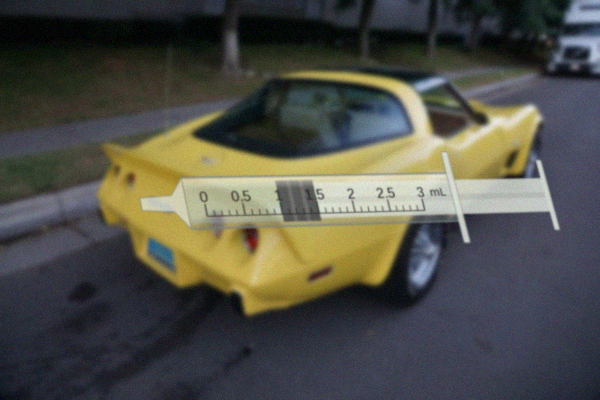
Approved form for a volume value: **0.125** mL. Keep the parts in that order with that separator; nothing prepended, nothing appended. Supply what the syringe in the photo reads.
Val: **1** mL
